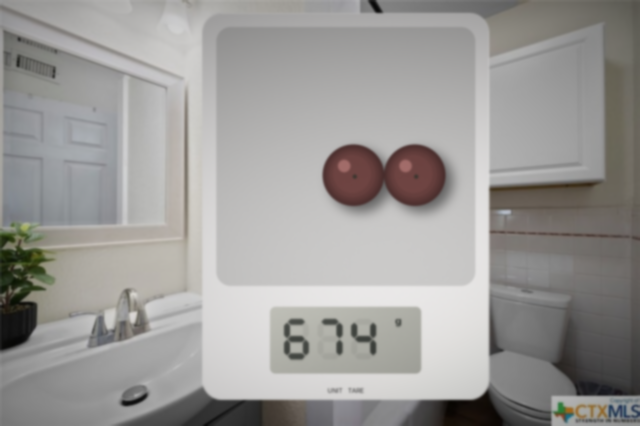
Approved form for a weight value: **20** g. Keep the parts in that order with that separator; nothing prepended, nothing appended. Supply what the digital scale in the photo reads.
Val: **674** g
